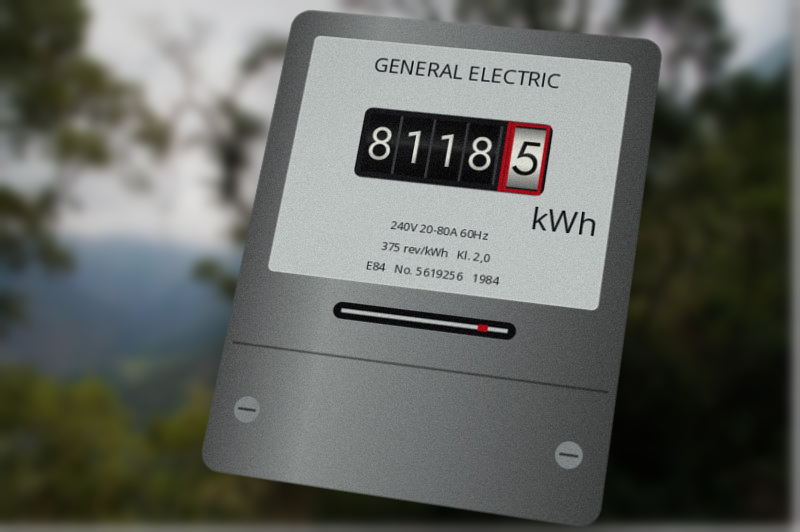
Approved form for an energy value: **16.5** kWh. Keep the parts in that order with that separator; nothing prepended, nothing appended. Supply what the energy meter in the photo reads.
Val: **8118.5** kWh
